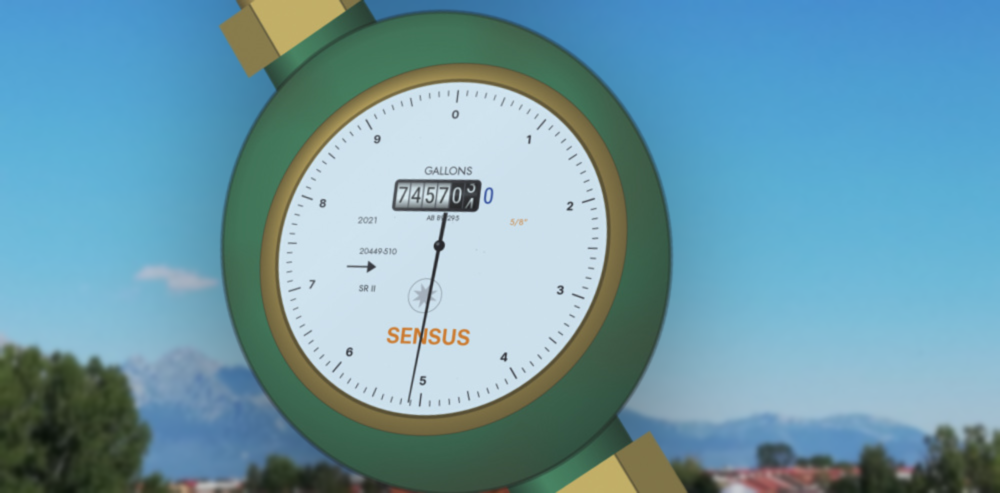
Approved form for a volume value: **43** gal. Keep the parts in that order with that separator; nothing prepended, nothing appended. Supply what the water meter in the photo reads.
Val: **7457035.1** gal
